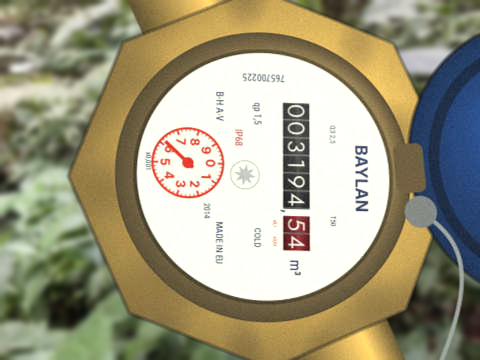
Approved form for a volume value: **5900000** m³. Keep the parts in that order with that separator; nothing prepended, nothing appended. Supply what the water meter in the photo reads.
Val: **3194.546** m³
